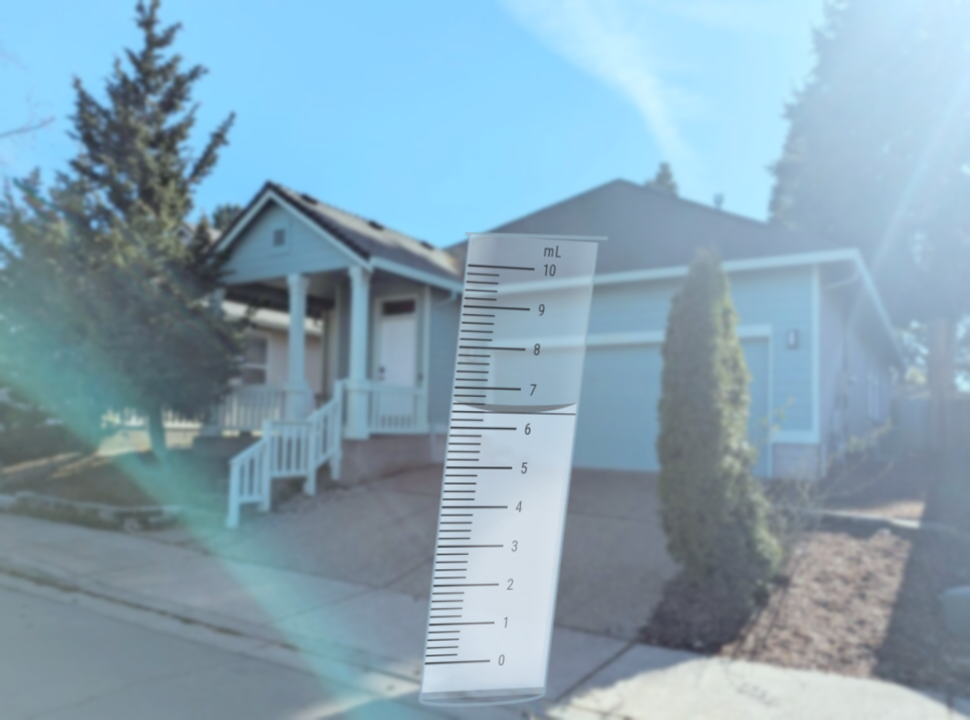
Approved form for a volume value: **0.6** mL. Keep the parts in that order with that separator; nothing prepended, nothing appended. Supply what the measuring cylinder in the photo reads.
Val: **6.4** mL
